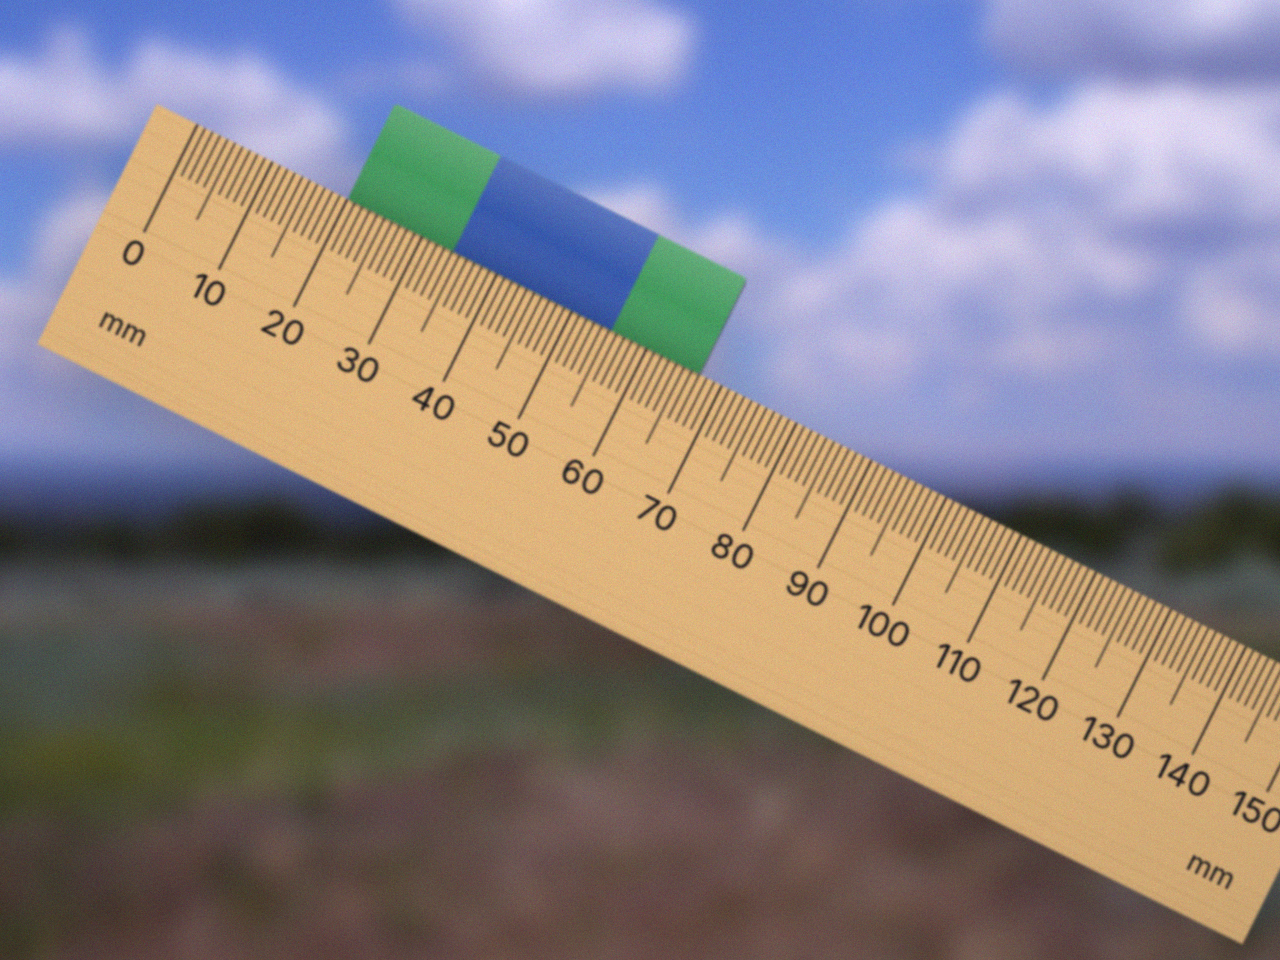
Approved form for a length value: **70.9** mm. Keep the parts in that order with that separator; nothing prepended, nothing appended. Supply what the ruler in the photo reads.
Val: **47** mm
